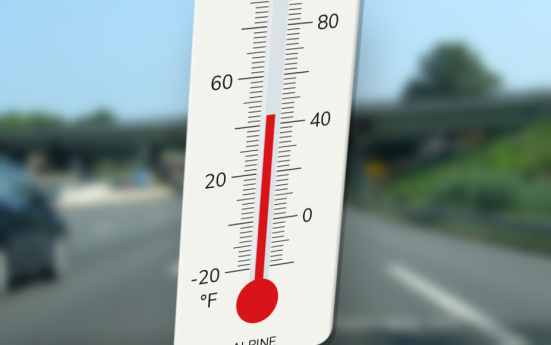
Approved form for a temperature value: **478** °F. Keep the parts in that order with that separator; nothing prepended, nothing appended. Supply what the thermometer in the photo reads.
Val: **44** °F
